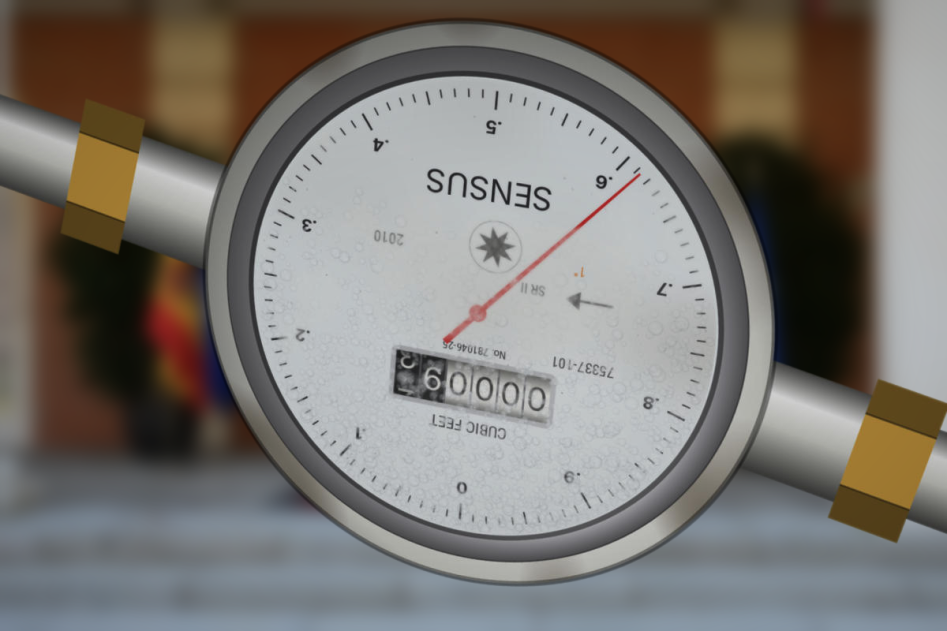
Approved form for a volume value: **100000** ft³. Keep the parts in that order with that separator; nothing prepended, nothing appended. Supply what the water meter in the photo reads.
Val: **92.61** ft³
